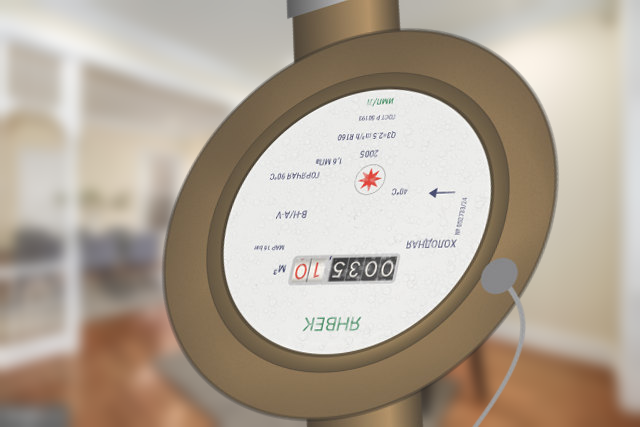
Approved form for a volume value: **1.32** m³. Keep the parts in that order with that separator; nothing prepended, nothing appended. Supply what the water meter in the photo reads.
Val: **35.10** m³
